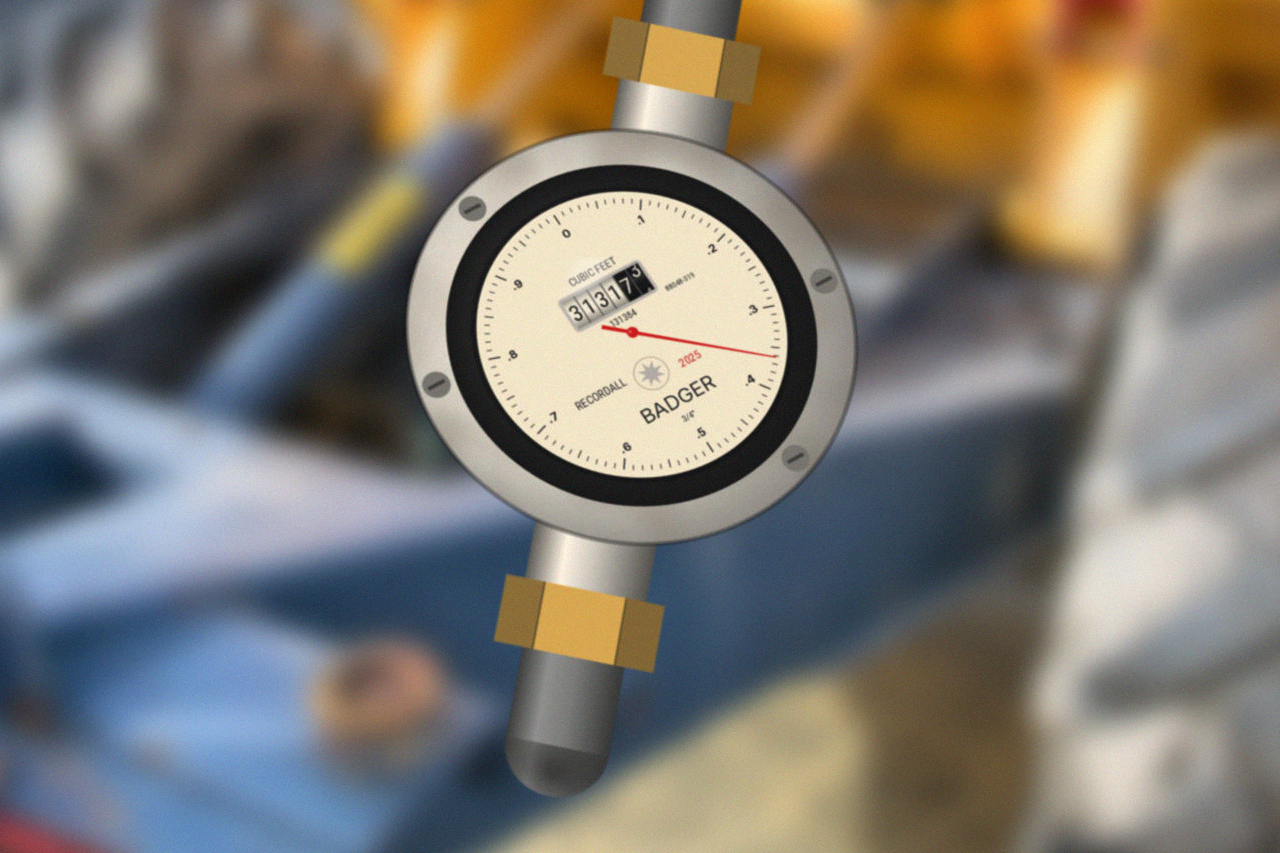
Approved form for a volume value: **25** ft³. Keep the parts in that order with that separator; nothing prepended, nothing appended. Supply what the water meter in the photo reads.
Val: **313173.36** ft³
